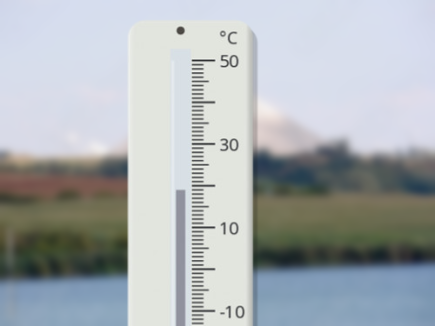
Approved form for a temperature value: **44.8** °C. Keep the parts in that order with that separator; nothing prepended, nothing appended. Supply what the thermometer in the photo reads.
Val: **19** °C
